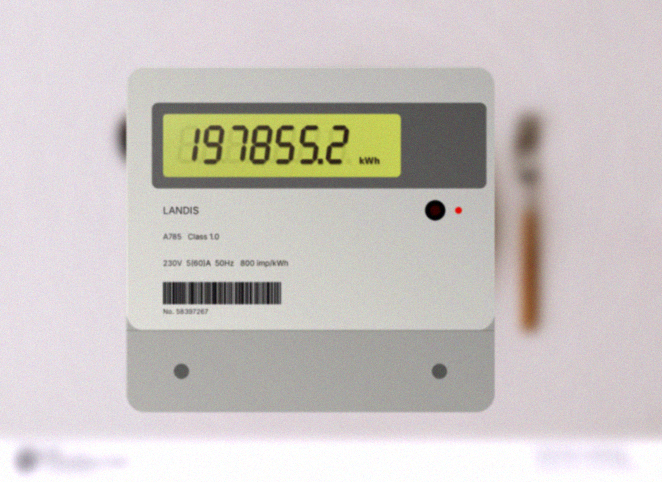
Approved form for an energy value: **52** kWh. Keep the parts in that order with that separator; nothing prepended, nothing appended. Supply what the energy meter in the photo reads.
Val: **197855.2** kWh
